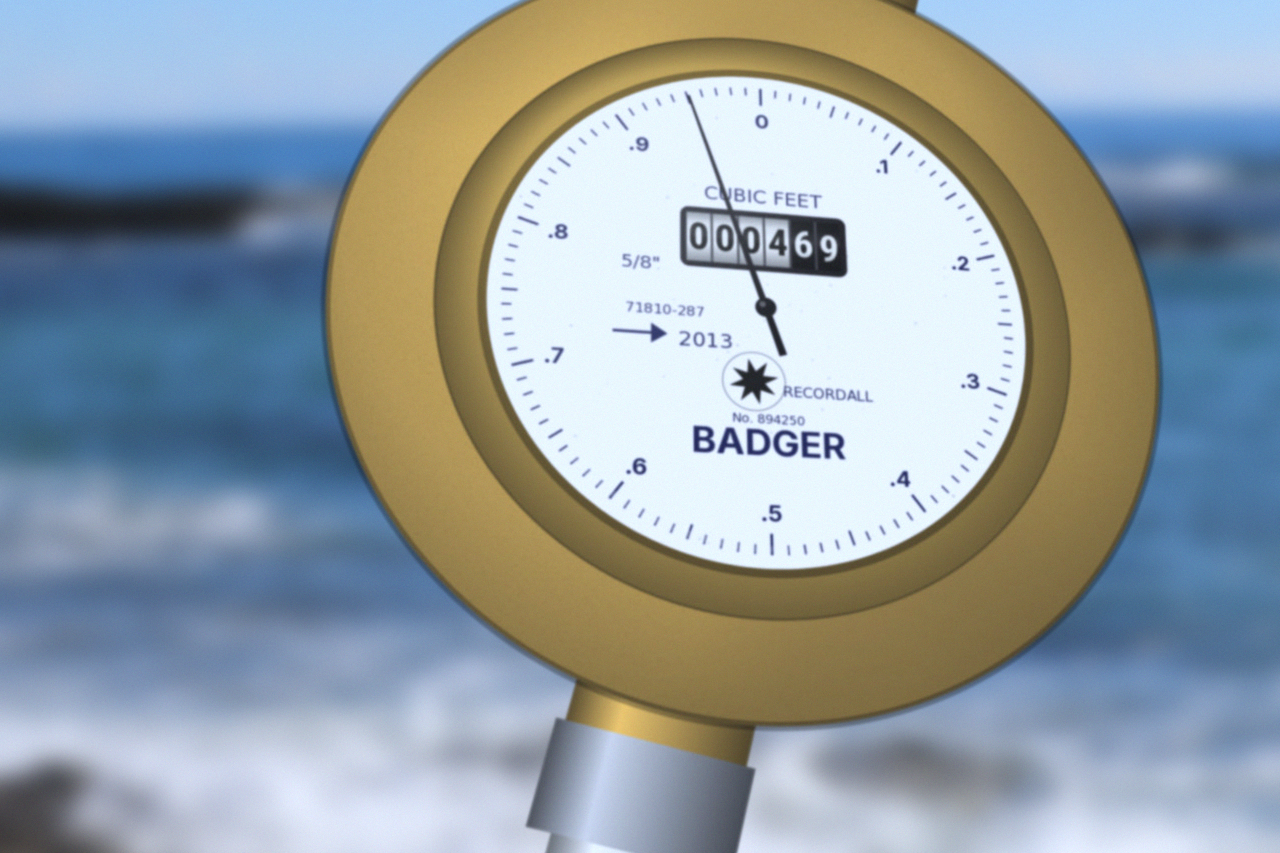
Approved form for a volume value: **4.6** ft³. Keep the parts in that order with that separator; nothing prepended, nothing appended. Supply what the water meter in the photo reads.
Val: **468.95** ft³
